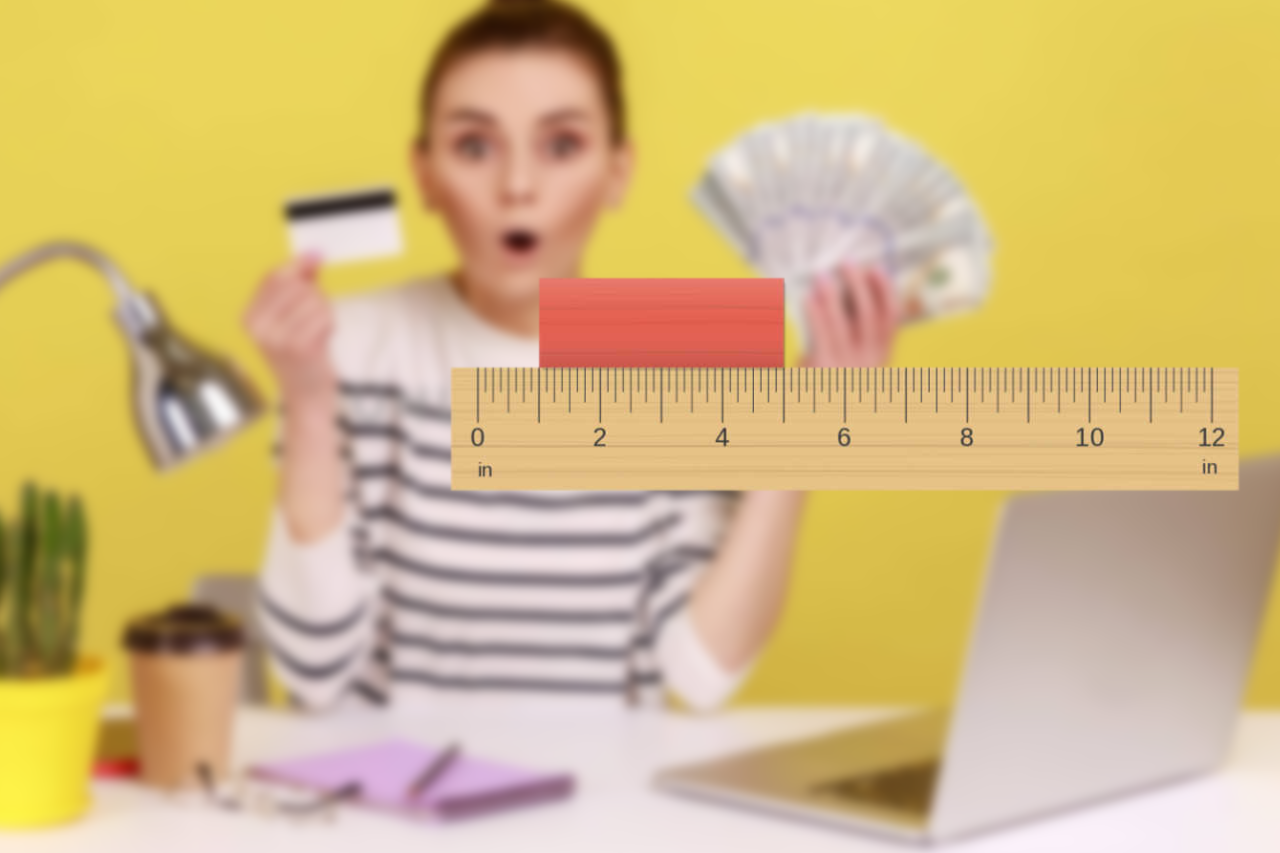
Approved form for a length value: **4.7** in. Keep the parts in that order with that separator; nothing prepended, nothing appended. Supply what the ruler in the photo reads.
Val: **4** in
